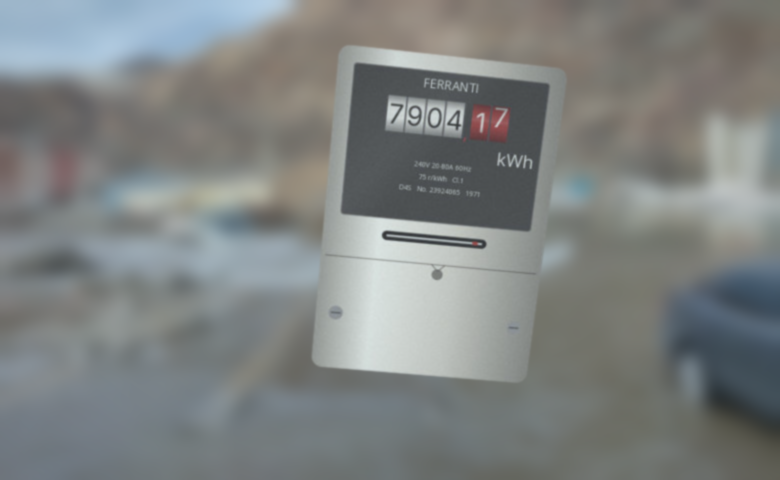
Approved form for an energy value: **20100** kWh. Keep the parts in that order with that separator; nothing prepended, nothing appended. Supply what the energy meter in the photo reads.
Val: **7904.17** kWh
